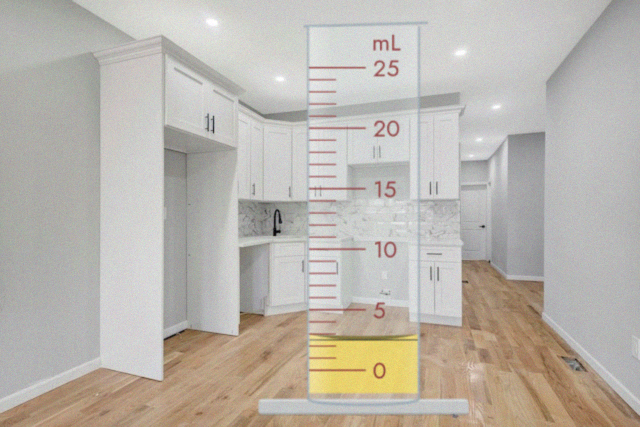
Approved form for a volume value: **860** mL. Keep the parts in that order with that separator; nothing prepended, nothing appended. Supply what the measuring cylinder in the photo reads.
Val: **2.5** mL
